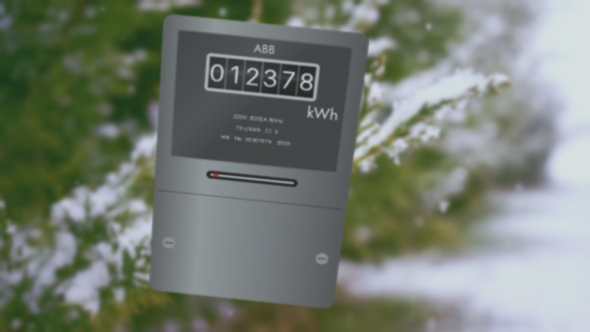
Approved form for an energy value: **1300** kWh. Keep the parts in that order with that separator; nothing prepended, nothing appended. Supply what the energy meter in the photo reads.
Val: **12378** kWh
